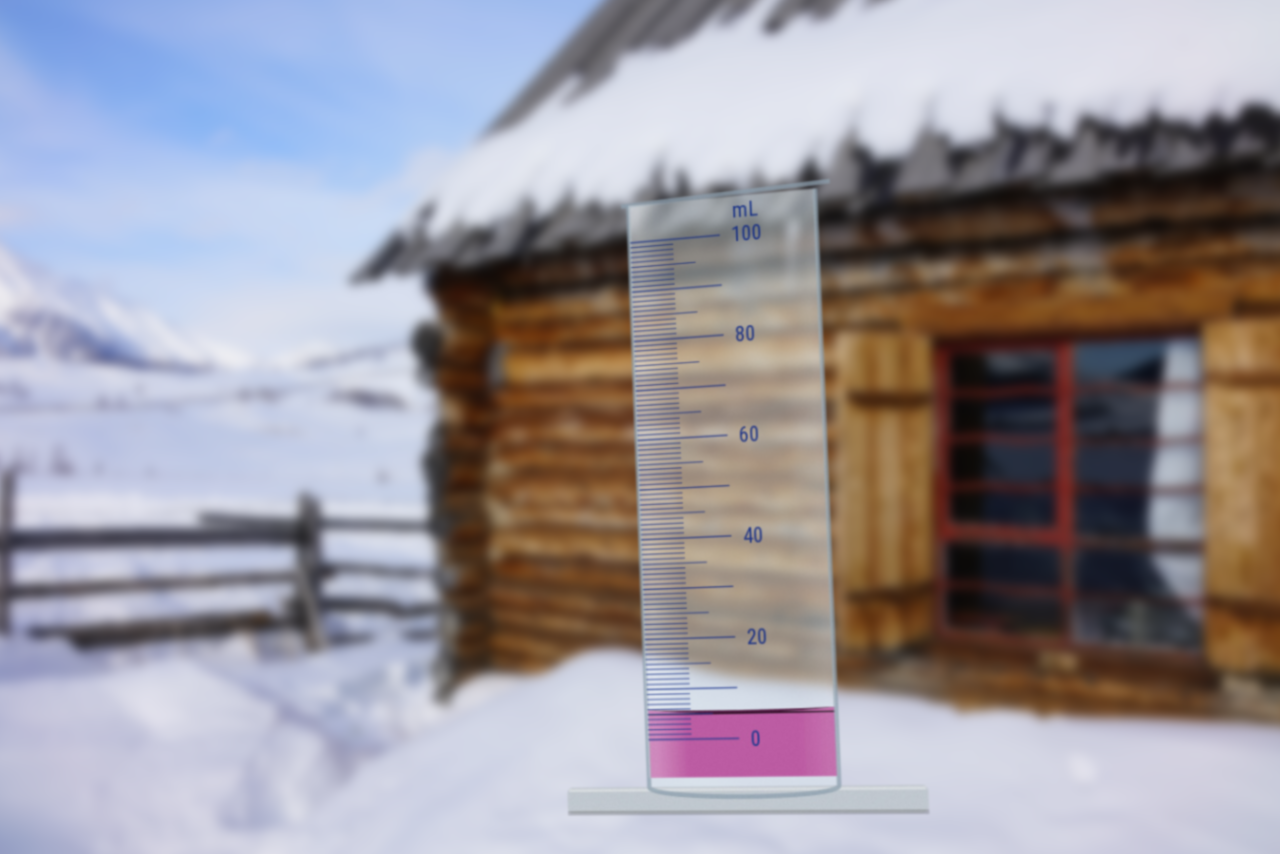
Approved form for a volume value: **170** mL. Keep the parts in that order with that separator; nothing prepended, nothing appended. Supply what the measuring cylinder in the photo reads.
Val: **5** mL
